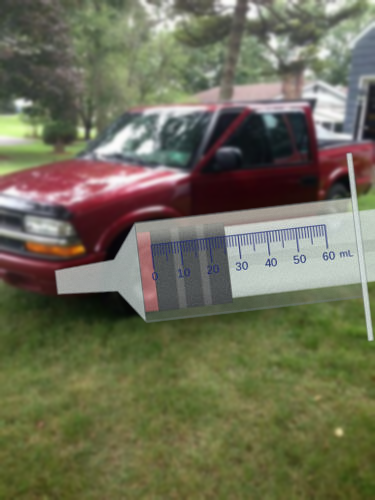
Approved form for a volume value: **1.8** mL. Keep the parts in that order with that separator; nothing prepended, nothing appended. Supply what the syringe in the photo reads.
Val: **0** mL
